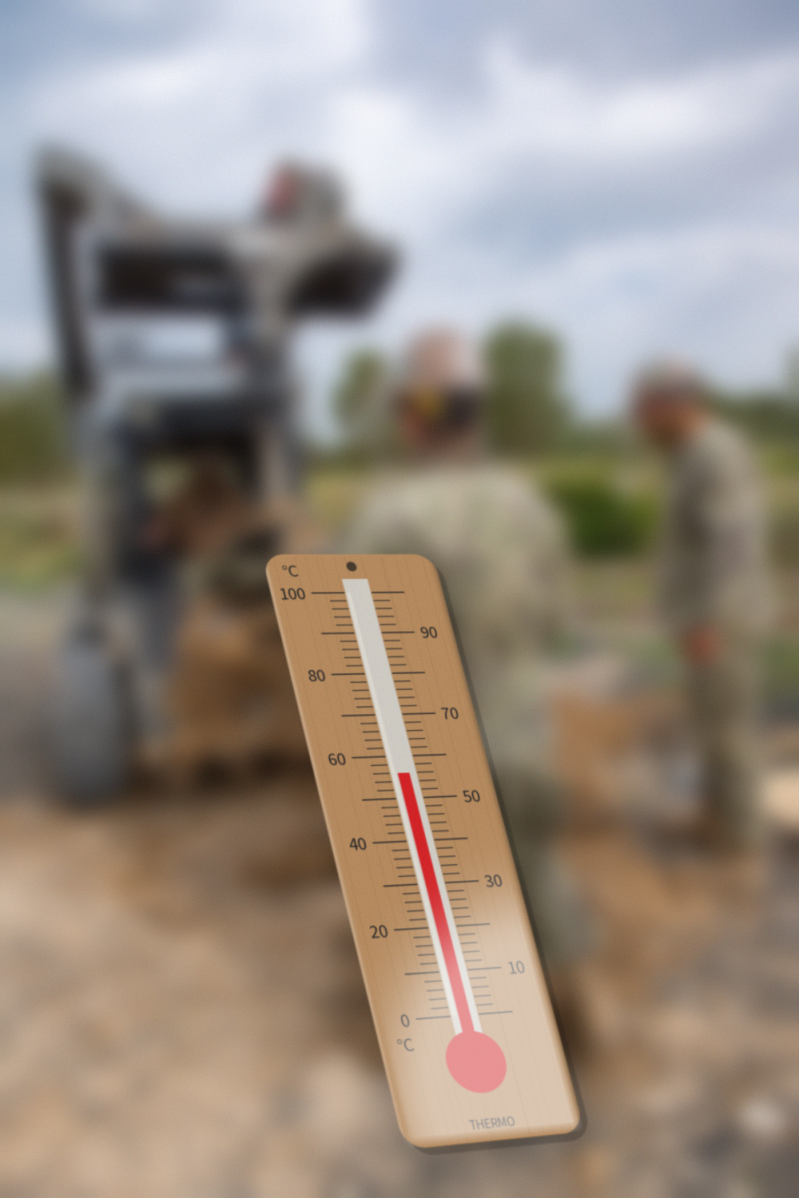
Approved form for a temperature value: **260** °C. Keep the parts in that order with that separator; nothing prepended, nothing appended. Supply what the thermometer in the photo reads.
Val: **56** °C
